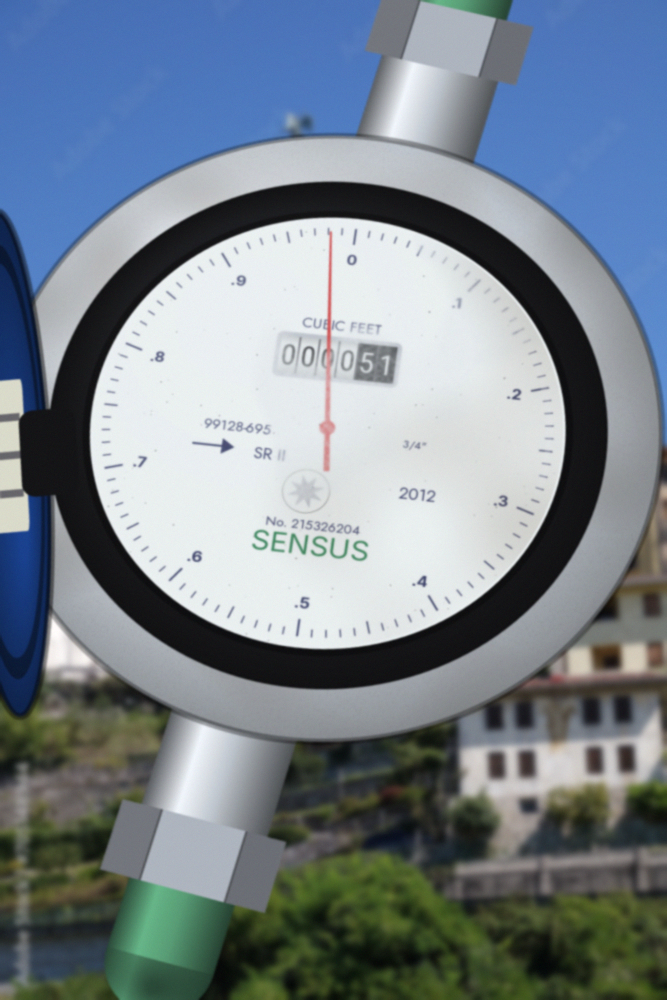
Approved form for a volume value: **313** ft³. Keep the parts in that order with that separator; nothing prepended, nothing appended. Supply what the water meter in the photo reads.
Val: **50.98** ft³
